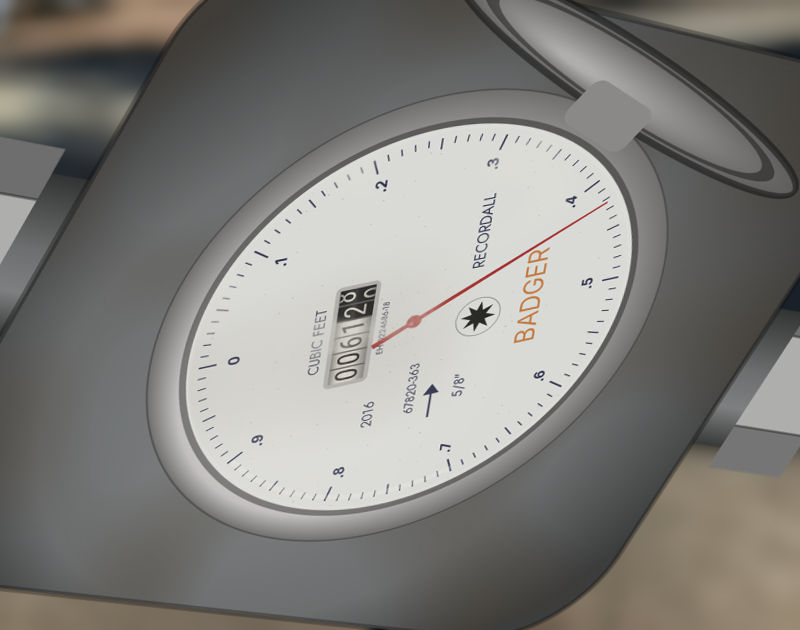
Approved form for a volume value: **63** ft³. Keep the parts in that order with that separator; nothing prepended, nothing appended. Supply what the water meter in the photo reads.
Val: **6128.42** ft³
